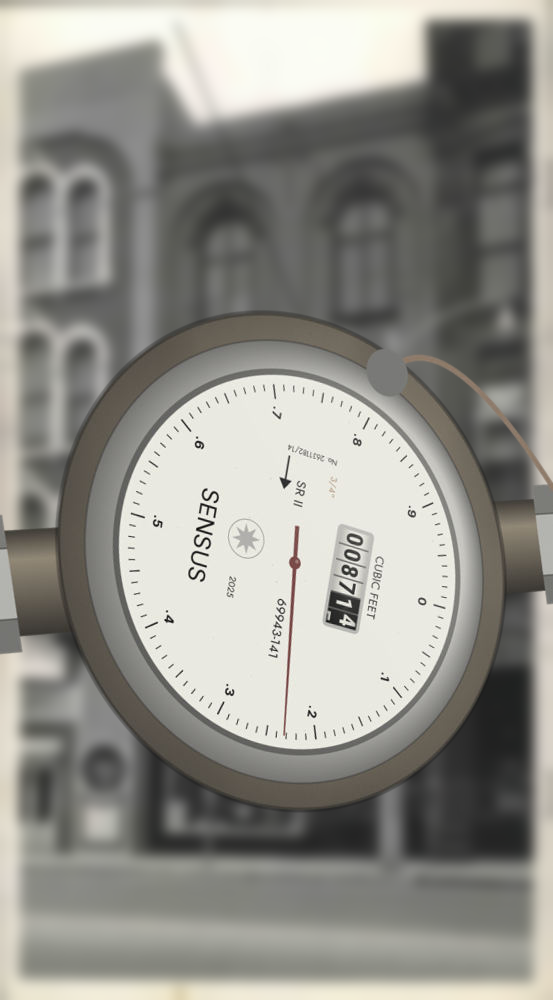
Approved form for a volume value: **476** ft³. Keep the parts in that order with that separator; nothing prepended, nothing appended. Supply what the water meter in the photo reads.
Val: **8714.23** ft³
